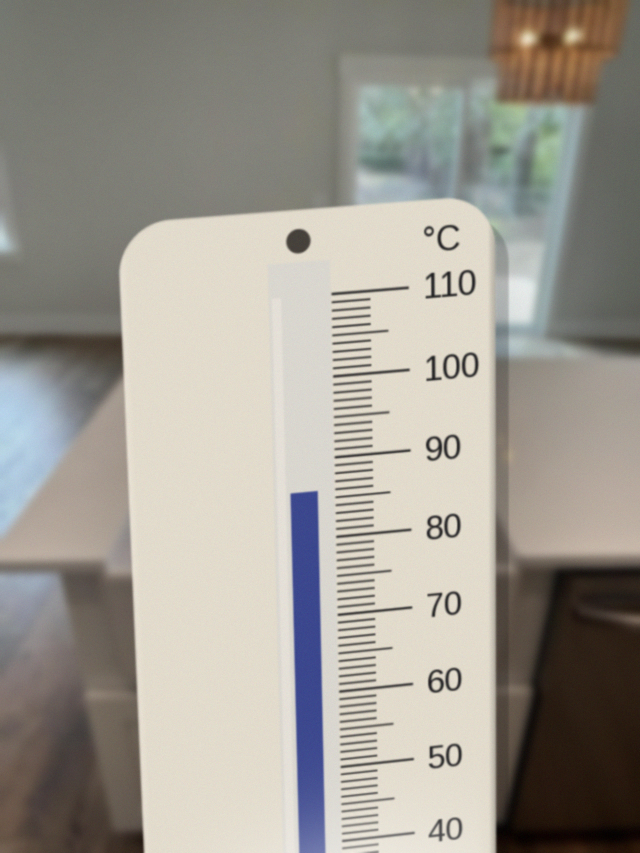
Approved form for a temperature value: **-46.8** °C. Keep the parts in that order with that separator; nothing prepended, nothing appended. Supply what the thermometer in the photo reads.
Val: **86** °C
